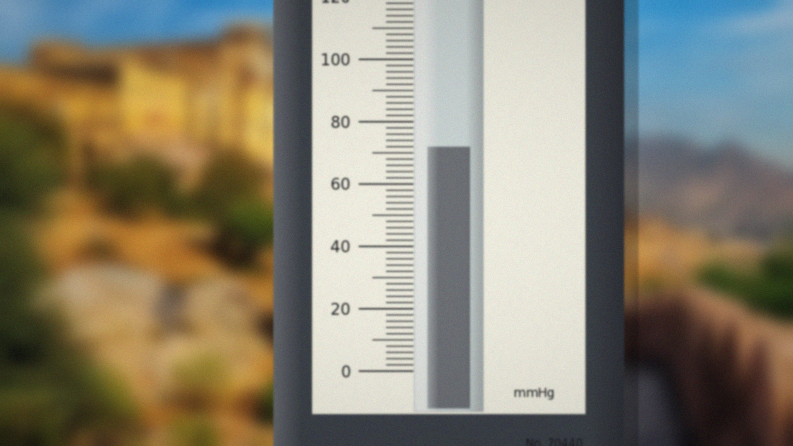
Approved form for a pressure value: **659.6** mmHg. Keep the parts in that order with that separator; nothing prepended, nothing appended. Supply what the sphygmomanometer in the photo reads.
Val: **72** mmHg
